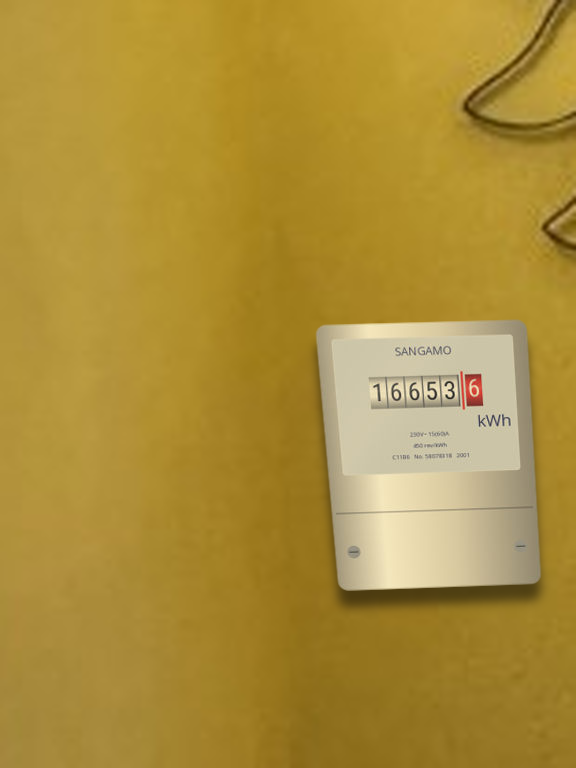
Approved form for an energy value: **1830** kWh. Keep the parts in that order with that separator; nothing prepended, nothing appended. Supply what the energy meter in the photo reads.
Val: **16653.6** kWh
